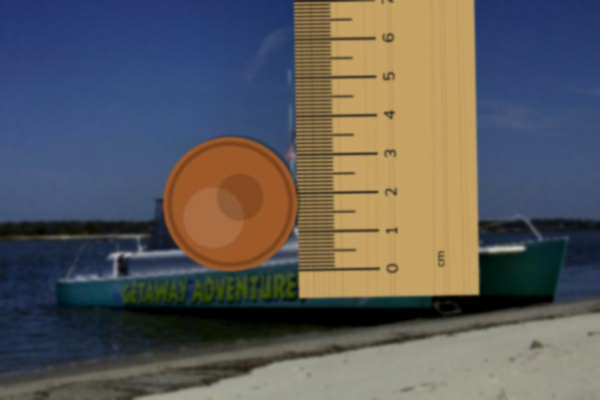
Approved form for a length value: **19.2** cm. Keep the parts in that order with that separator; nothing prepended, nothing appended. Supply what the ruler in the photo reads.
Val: **3.5** cm
